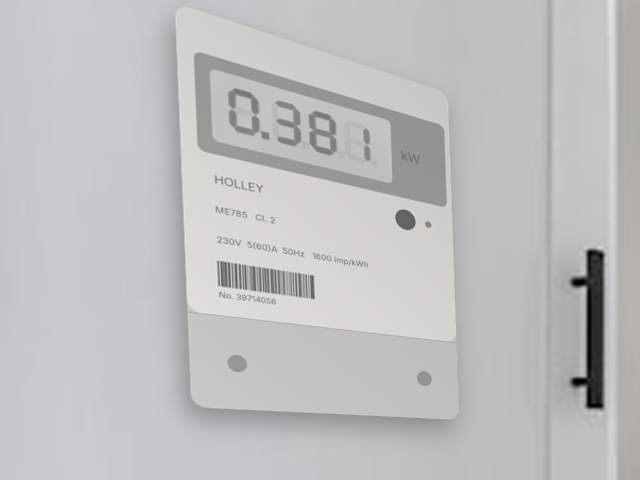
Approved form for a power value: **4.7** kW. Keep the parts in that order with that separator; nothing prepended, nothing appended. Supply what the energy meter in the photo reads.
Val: **0.381** kW
